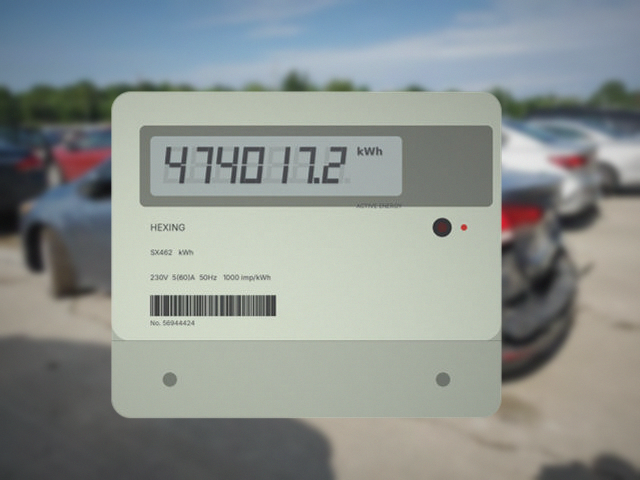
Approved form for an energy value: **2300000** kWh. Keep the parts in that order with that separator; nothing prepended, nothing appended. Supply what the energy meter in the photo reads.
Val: **474017.2** kWh
